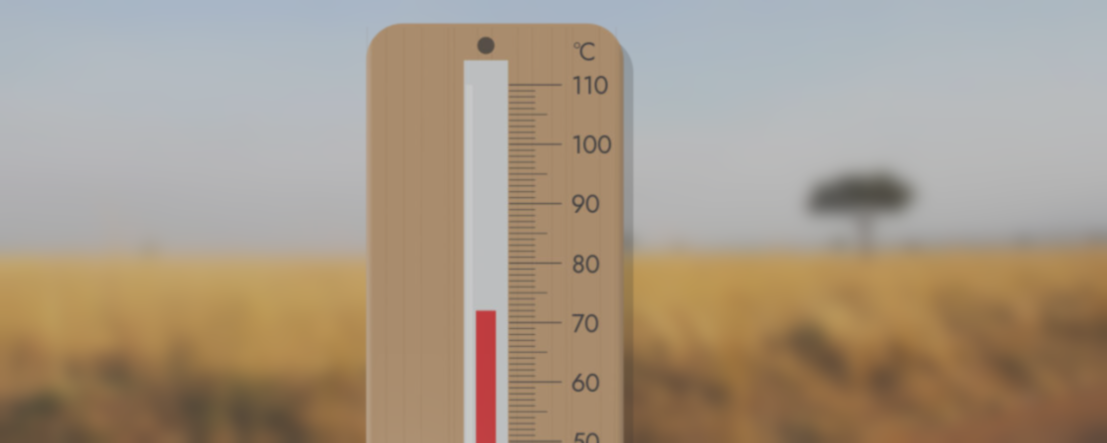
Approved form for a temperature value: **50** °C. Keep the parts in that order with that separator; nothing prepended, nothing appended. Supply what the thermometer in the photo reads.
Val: **72** °C
